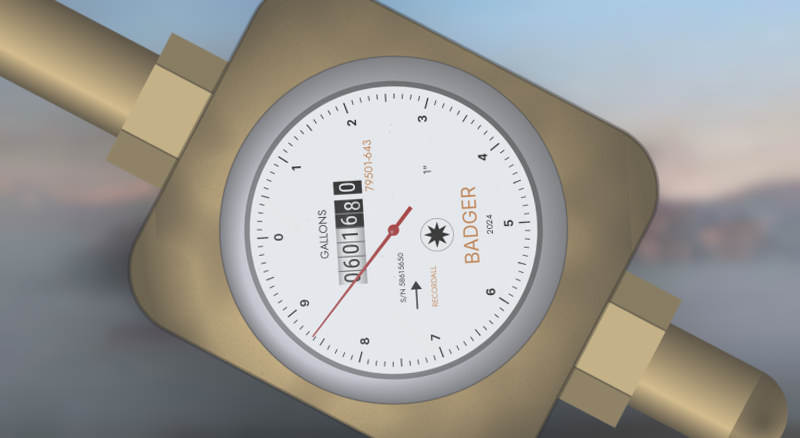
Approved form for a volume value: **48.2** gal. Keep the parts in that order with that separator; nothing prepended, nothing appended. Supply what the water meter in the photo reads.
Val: **601678.6** gal
